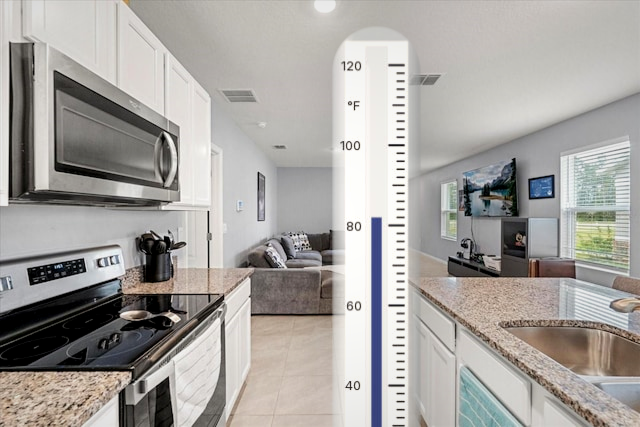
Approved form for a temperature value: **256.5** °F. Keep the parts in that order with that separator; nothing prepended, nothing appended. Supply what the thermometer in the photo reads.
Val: **82** °F
